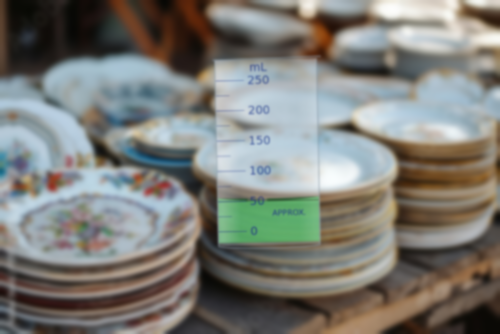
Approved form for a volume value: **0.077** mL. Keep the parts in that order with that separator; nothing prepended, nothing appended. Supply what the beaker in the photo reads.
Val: **50** mL
